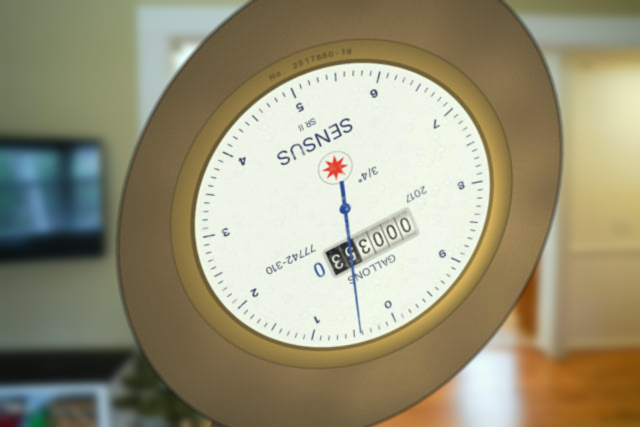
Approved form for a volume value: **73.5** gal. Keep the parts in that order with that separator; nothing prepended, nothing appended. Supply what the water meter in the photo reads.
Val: **3530.4** gal
